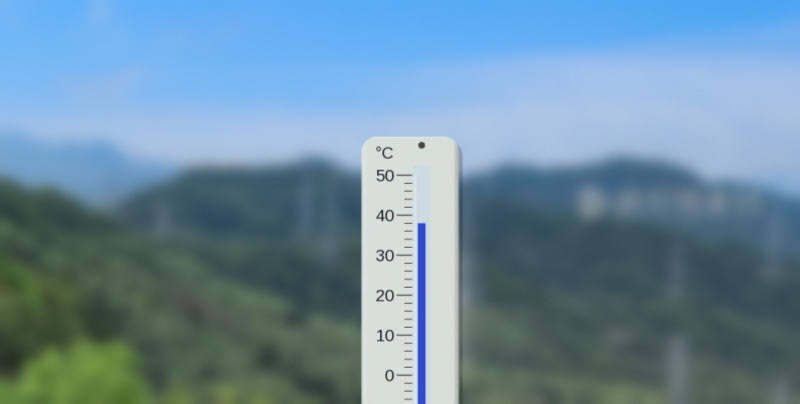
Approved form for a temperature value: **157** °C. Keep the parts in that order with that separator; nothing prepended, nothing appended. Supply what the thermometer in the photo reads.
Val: **38** °C
